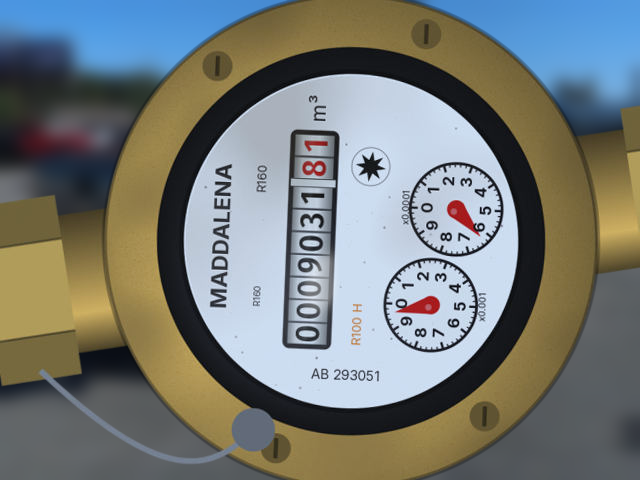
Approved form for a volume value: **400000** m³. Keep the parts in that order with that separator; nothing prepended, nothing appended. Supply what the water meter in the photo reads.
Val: **9031.8096** m³
